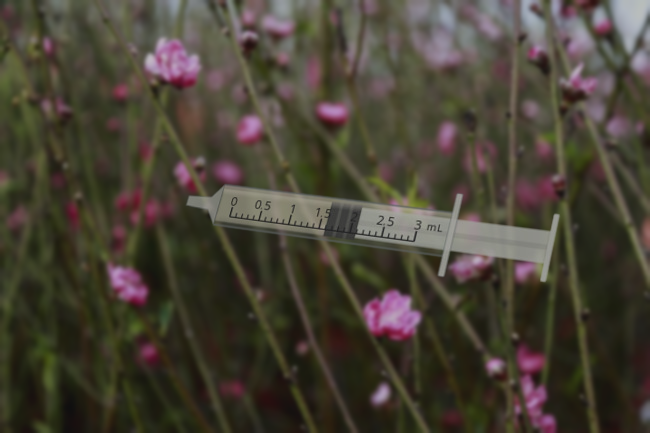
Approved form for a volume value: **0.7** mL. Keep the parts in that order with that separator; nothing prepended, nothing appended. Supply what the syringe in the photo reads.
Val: **1.6** mL
